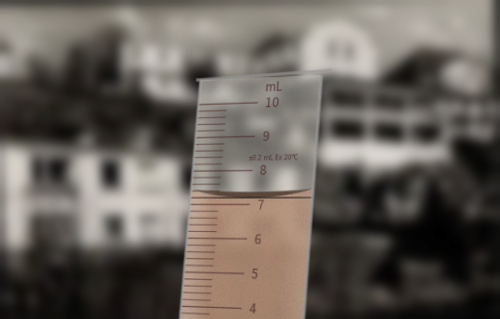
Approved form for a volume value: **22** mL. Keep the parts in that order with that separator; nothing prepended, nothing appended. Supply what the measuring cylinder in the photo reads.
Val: **7.2** mL
